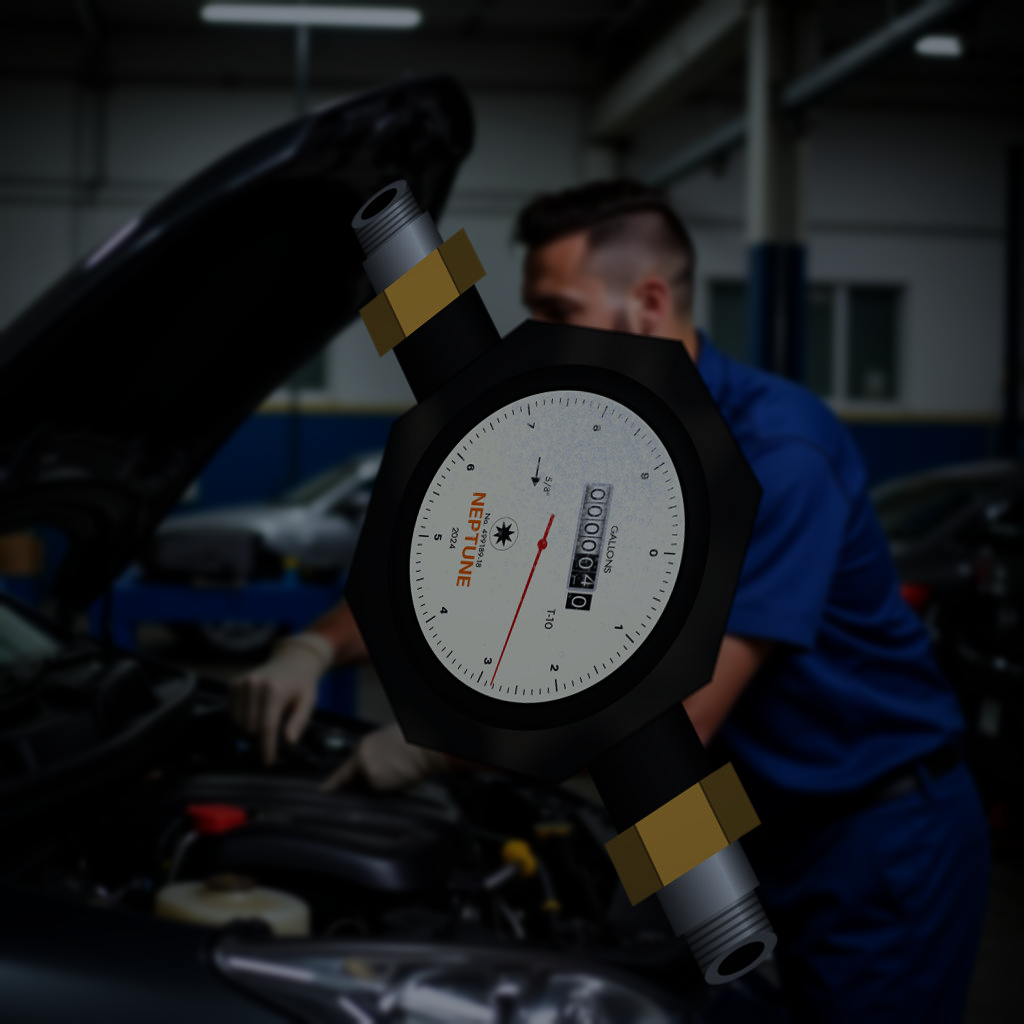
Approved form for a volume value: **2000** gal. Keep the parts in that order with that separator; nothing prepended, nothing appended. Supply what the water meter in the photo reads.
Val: **42.8** gal
